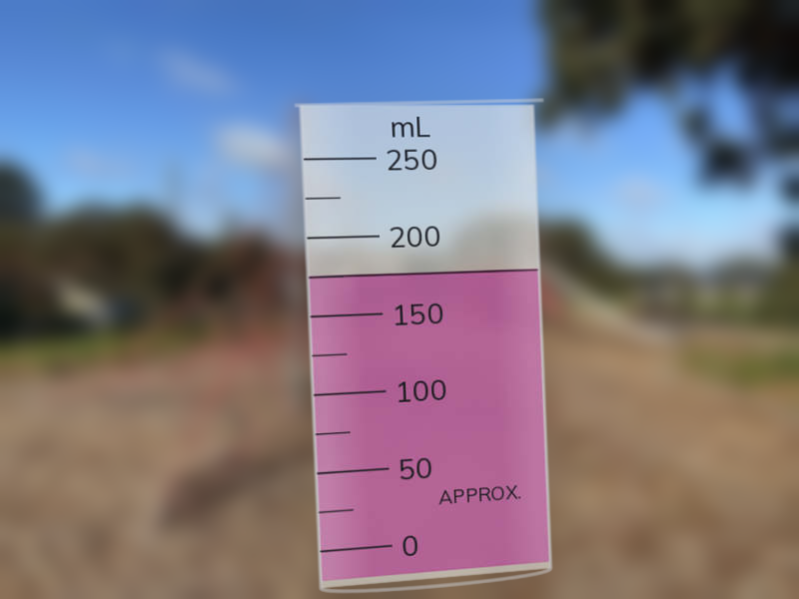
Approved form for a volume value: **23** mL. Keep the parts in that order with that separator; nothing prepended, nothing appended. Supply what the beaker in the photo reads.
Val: **175** mL
